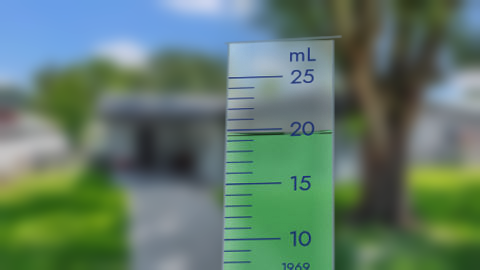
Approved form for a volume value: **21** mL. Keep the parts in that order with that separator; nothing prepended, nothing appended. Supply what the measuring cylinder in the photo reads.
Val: **19.5** mL
